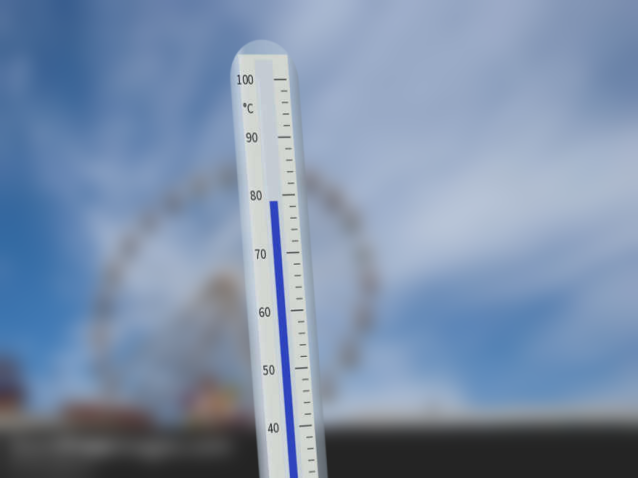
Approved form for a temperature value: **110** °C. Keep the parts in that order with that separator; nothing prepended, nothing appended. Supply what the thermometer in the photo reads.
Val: **79** °C
